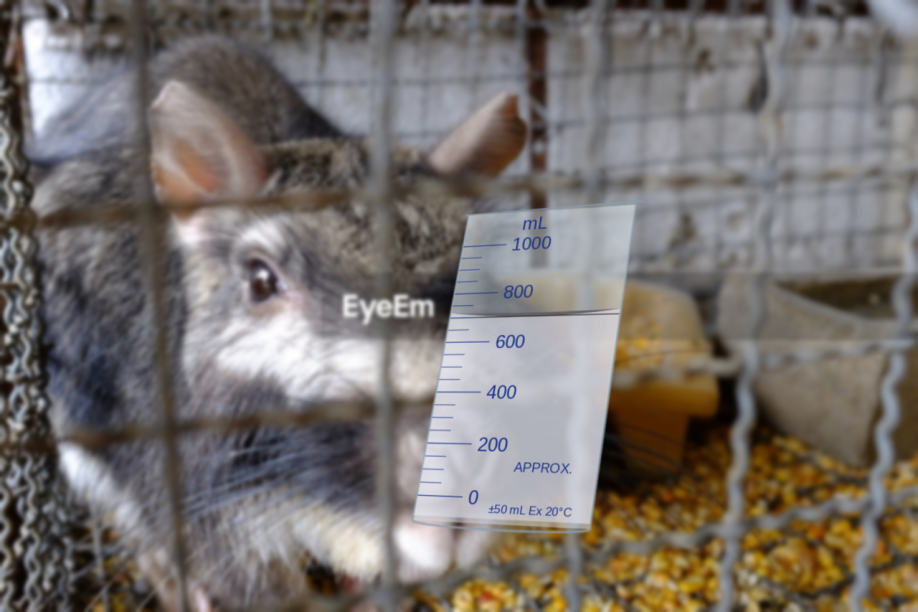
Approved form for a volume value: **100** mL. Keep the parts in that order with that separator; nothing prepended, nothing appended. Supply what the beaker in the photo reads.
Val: **700** mL
